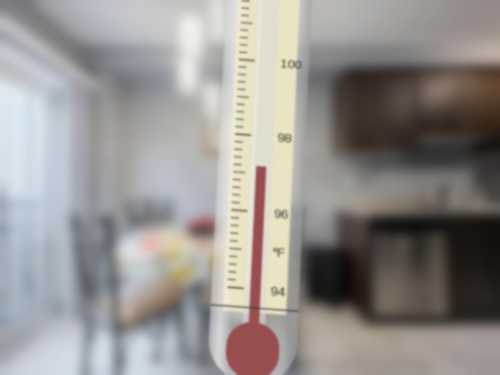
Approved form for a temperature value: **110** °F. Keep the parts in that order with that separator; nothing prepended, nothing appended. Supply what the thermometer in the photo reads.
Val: **97.2** °F
